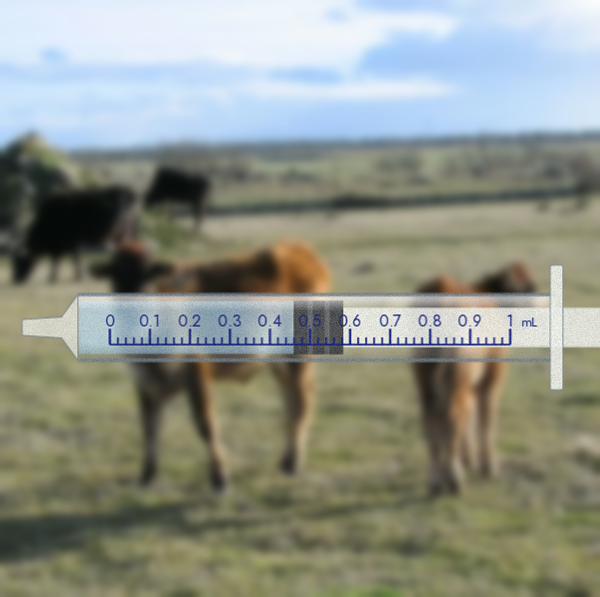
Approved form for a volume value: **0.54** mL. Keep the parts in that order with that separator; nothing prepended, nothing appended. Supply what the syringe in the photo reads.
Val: **0.46** mL
